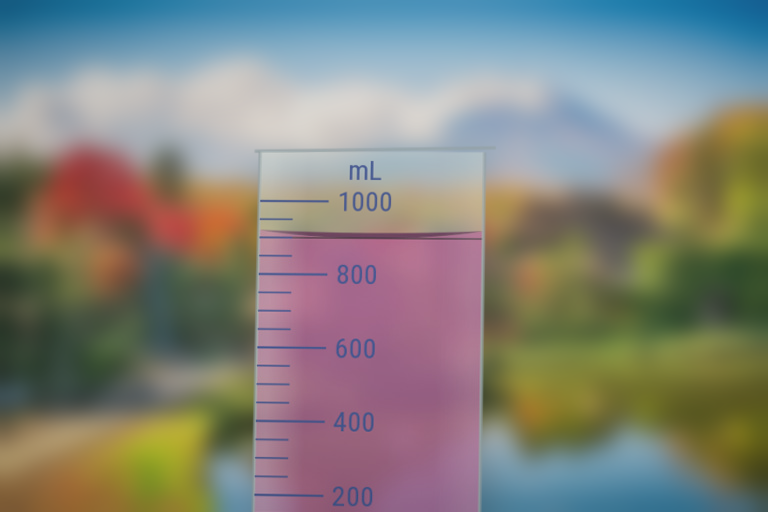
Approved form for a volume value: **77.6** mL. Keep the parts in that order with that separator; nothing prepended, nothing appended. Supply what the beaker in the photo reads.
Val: **900** mL
